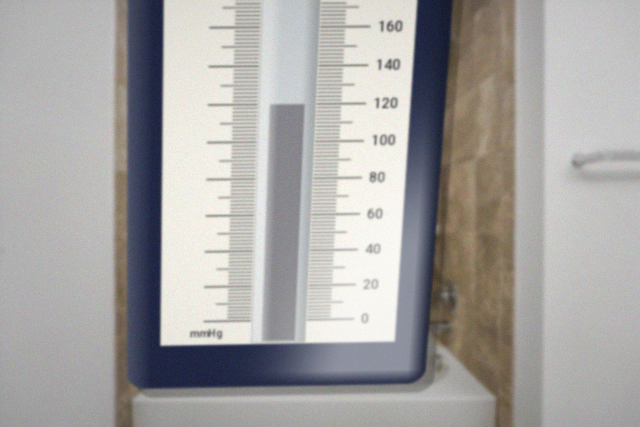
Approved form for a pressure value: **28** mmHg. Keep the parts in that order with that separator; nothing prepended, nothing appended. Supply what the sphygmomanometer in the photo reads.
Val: **120** mmHg
